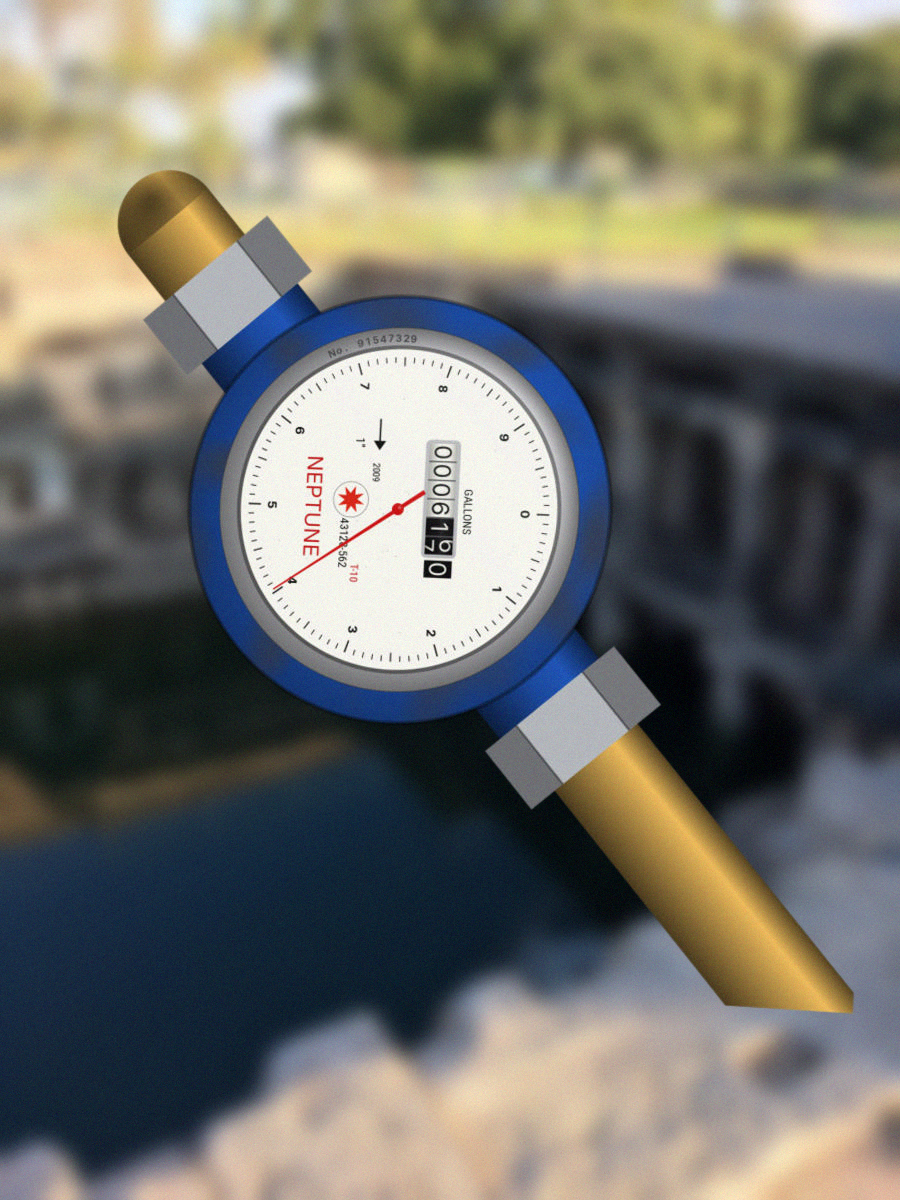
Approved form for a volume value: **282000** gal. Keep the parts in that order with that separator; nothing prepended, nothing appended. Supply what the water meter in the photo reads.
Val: **6164.0** gal
